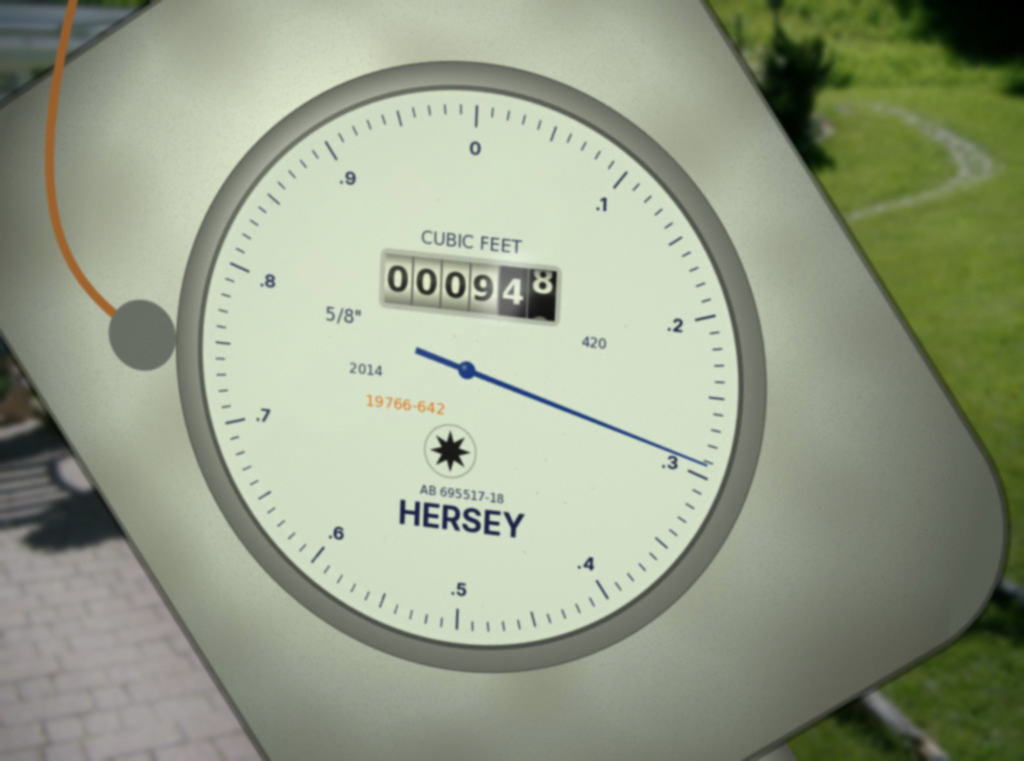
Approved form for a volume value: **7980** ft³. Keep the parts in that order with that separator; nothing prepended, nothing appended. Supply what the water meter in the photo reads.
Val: **948.29** ft³
